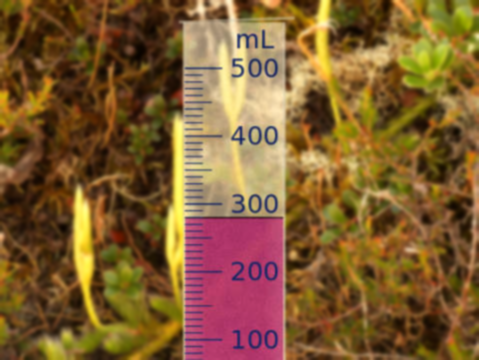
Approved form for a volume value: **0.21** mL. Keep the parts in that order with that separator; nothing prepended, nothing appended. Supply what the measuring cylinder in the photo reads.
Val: **280** mL
